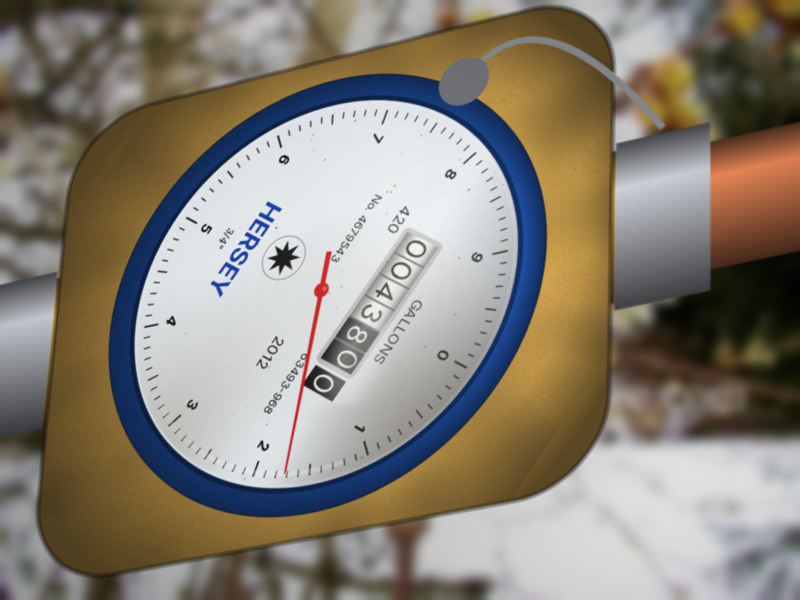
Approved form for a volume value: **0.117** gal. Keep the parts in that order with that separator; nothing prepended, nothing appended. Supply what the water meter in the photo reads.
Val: **43801.7** gal
